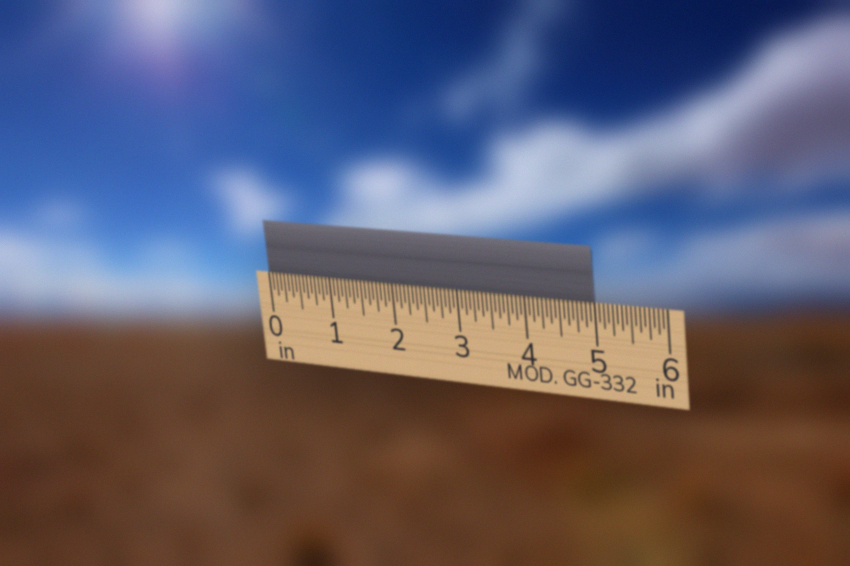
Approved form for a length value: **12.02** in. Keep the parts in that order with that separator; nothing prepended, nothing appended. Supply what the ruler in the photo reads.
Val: **5** in
